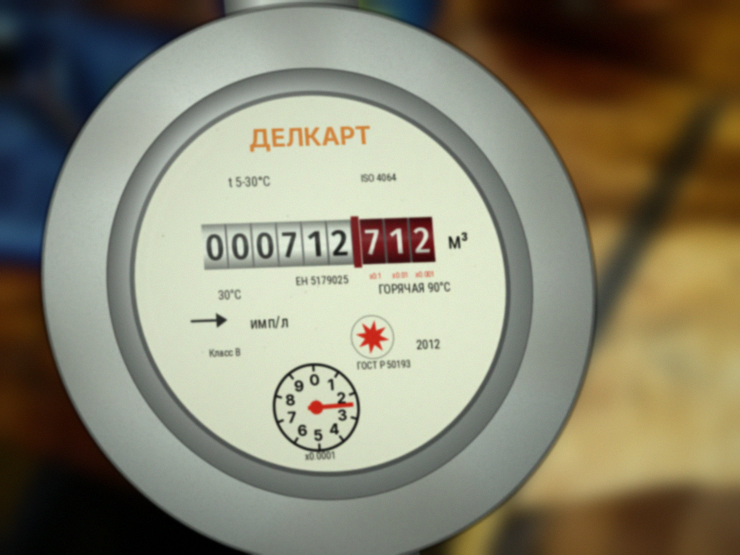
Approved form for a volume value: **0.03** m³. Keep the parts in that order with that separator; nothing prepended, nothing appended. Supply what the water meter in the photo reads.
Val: **712.7122** m³
